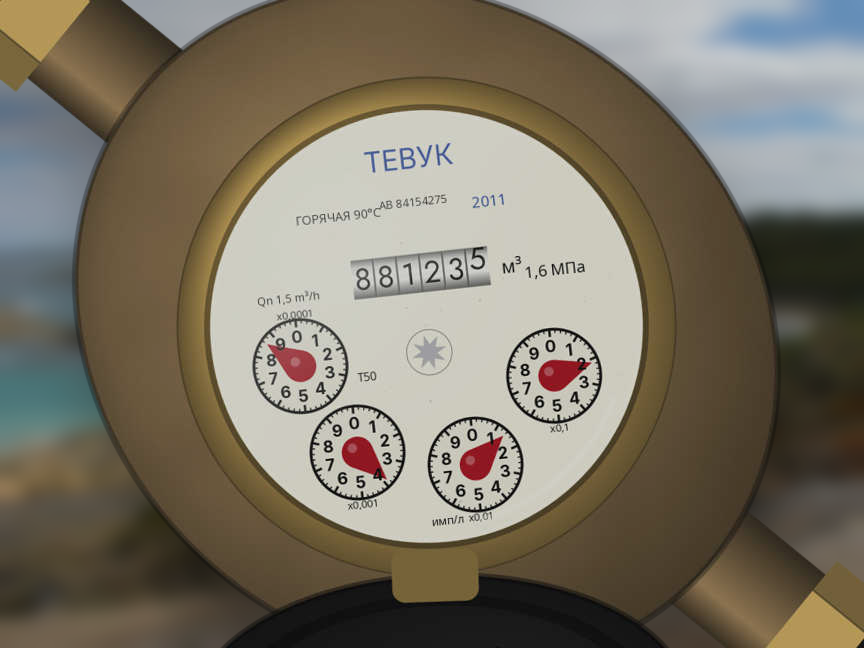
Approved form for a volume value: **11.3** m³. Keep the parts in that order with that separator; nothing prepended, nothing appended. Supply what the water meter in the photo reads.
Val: **881235.2138** m³
